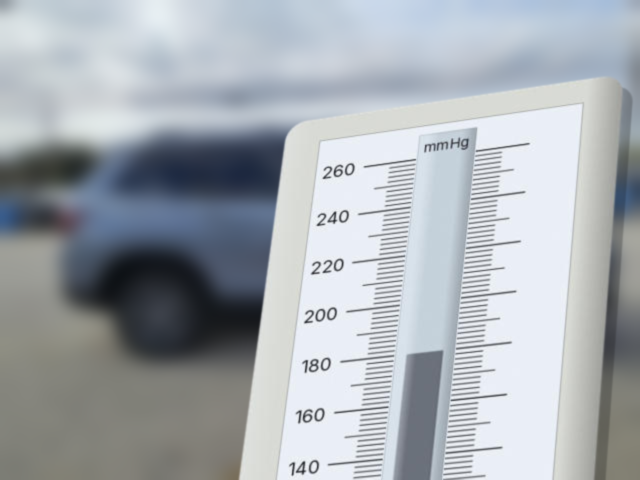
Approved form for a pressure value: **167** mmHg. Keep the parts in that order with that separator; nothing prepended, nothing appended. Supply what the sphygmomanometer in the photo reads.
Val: **180** mmHg
